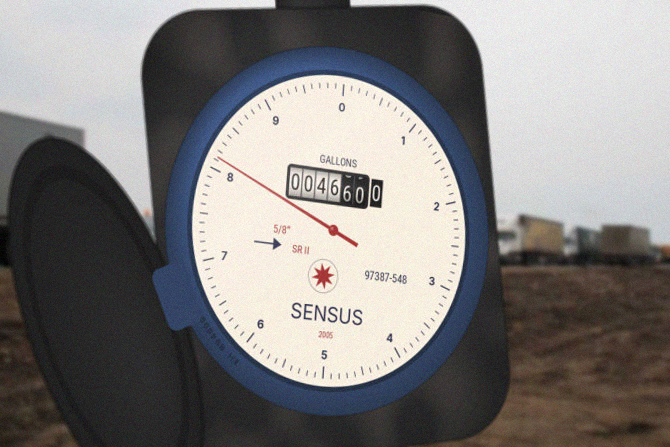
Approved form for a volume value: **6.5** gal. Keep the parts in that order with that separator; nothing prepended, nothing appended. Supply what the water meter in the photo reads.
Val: **46598.1** gal
